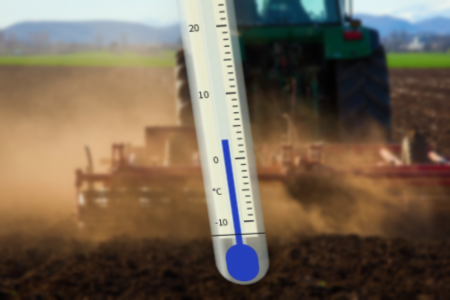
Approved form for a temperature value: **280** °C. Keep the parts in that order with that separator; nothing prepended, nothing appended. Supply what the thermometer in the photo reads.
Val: **3** °C
